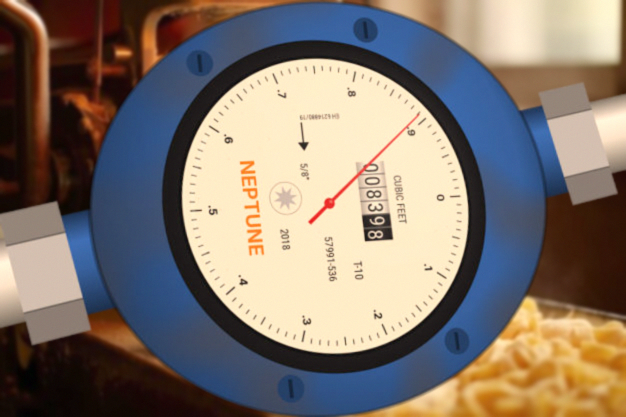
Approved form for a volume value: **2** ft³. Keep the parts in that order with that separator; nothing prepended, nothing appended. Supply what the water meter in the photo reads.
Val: **8397.89** ft³
